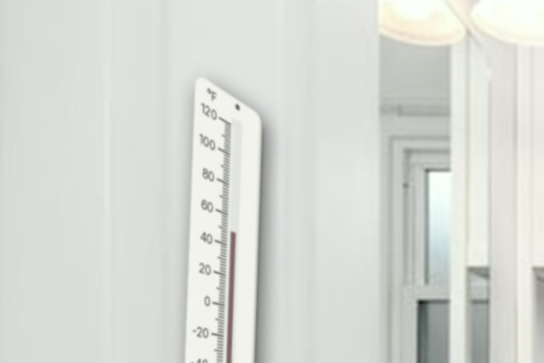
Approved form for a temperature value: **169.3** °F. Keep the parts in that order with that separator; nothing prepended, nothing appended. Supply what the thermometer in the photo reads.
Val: **50** °F
